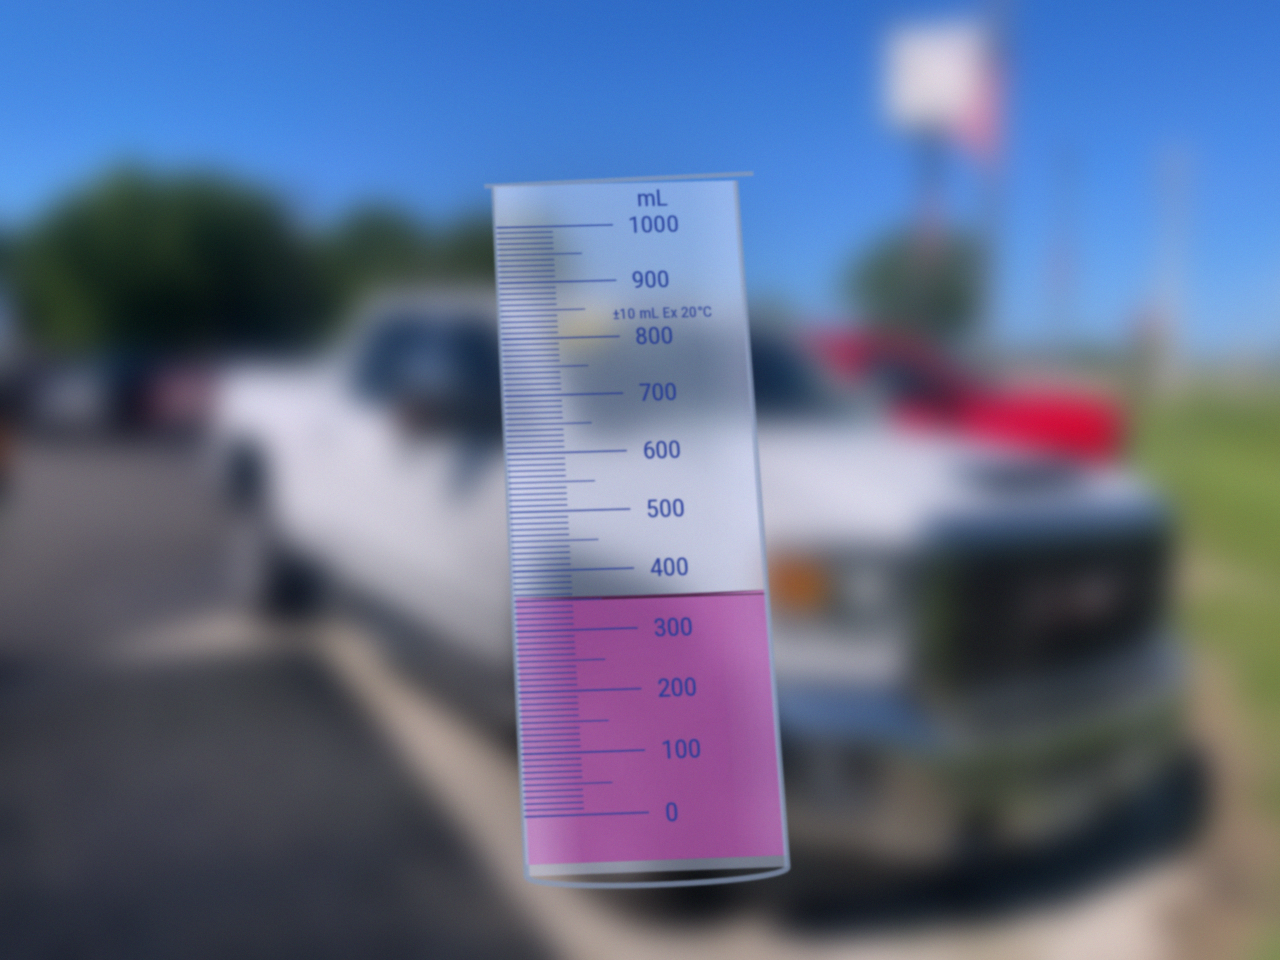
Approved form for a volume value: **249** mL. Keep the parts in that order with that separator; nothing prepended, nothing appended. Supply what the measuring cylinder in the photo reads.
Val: **350** mL
